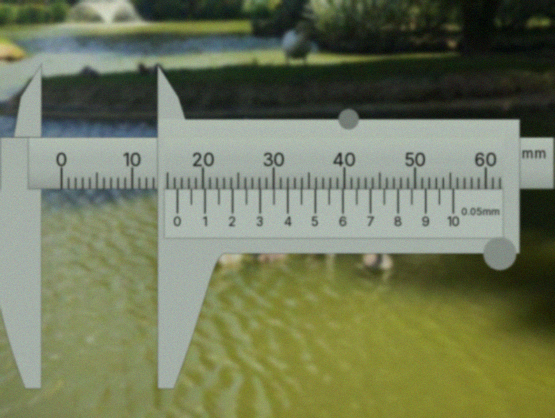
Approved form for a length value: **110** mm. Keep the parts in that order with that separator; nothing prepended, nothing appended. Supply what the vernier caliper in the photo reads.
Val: **16.4** mm
